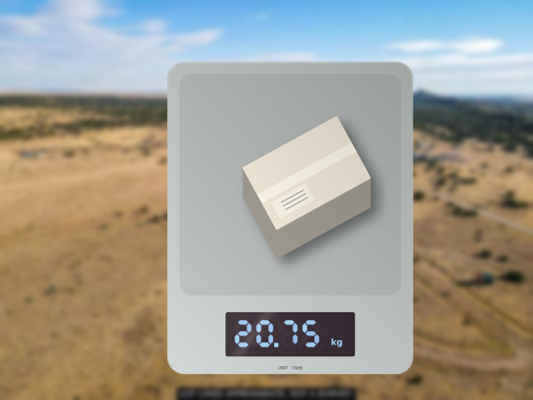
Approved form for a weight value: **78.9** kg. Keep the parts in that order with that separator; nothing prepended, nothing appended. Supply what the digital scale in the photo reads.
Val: **20.75** kg
